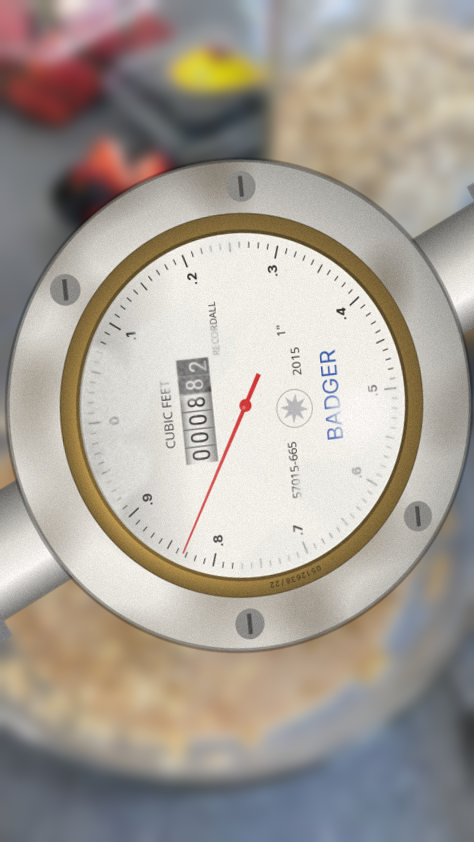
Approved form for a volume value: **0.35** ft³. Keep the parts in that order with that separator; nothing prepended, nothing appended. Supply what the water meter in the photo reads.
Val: **881.83** ft³
